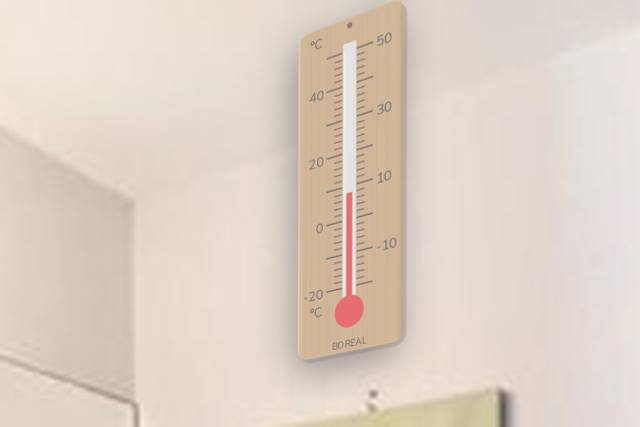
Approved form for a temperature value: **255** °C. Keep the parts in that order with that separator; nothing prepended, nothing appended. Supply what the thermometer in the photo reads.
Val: **8** °C
